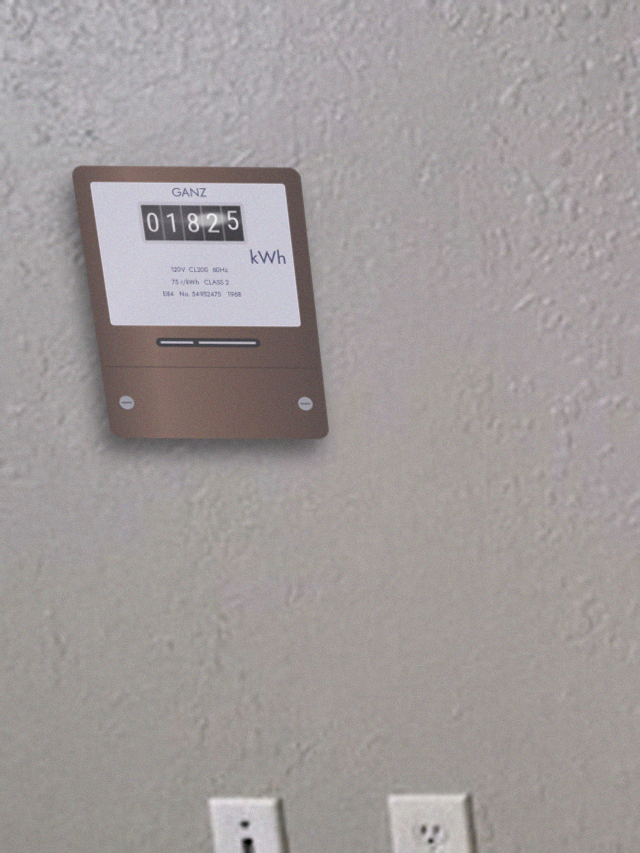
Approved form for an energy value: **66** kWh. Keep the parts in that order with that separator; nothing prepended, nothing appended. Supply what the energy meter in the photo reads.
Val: **1825** kWh
